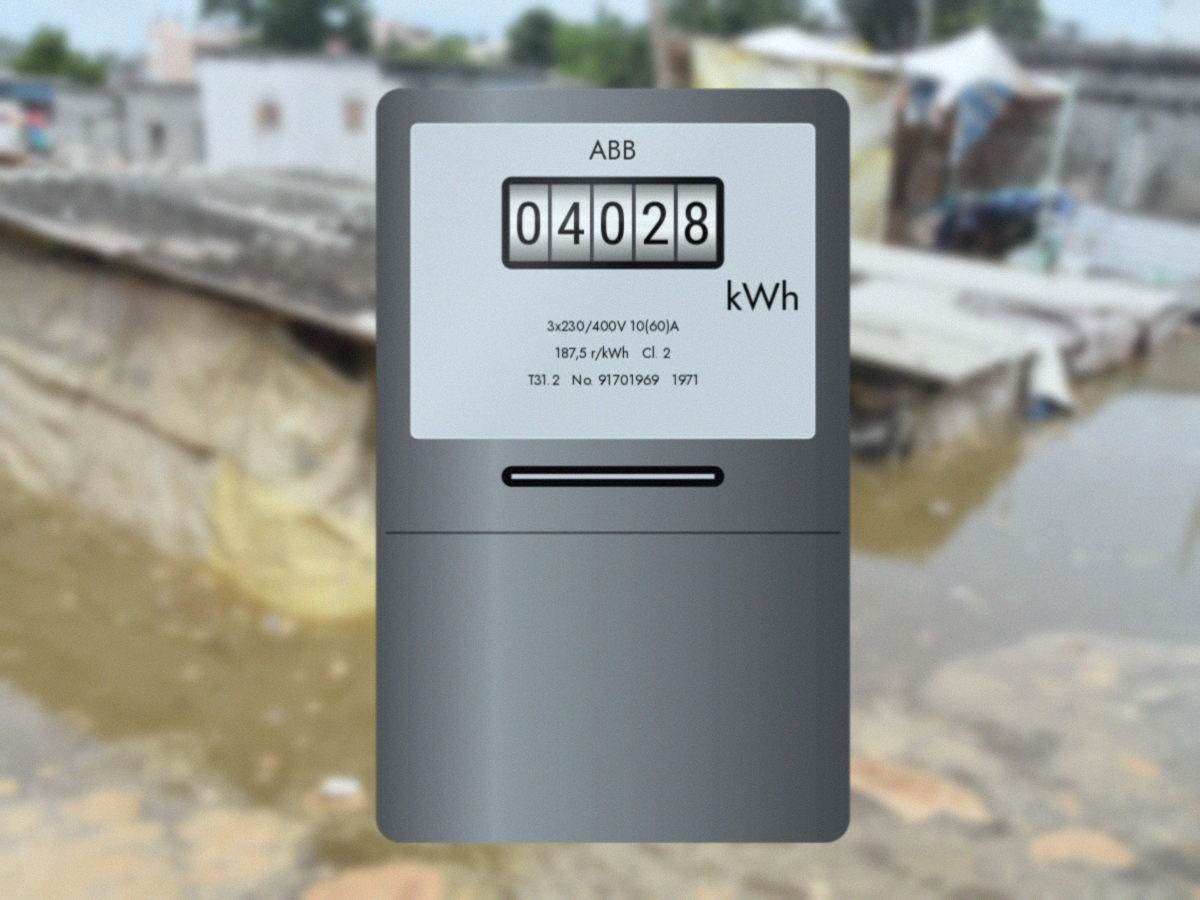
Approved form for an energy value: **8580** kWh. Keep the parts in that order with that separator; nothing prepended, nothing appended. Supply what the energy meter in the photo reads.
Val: **4028** kWh
